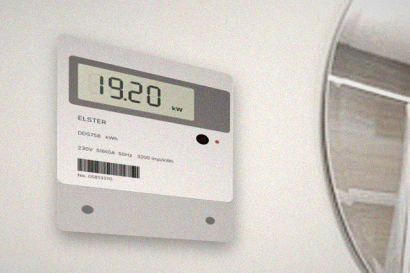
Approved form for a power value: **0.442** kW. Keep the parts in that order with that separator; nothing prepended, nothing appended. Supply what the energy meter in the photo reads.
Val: **19.20** kW
